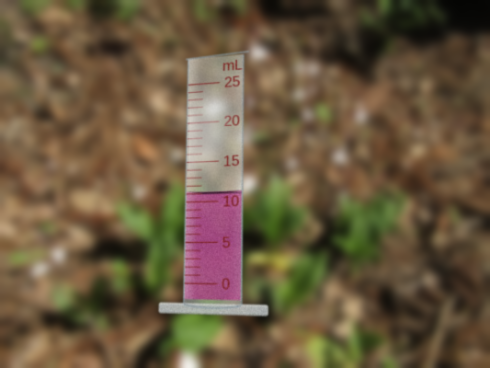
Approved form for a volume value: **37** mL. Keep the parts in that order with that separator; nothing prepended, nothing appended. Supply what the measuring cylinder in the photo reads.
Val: **11** mL
